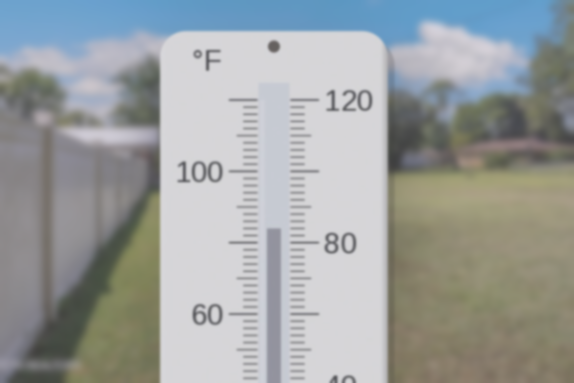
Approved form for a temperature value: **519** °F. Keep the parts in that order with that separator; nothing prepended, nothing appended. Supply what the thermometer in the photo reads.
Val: **84** °F
